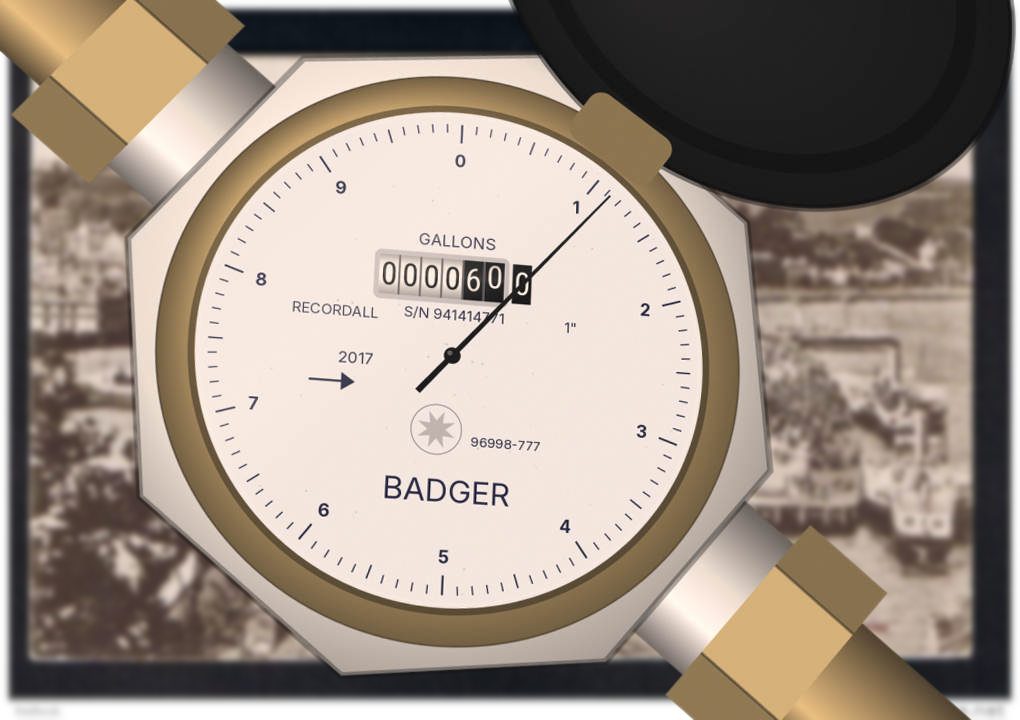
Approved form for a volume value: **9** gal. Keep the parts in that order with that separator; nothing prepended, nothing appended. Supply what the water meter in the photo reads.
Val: **601.1** gal
